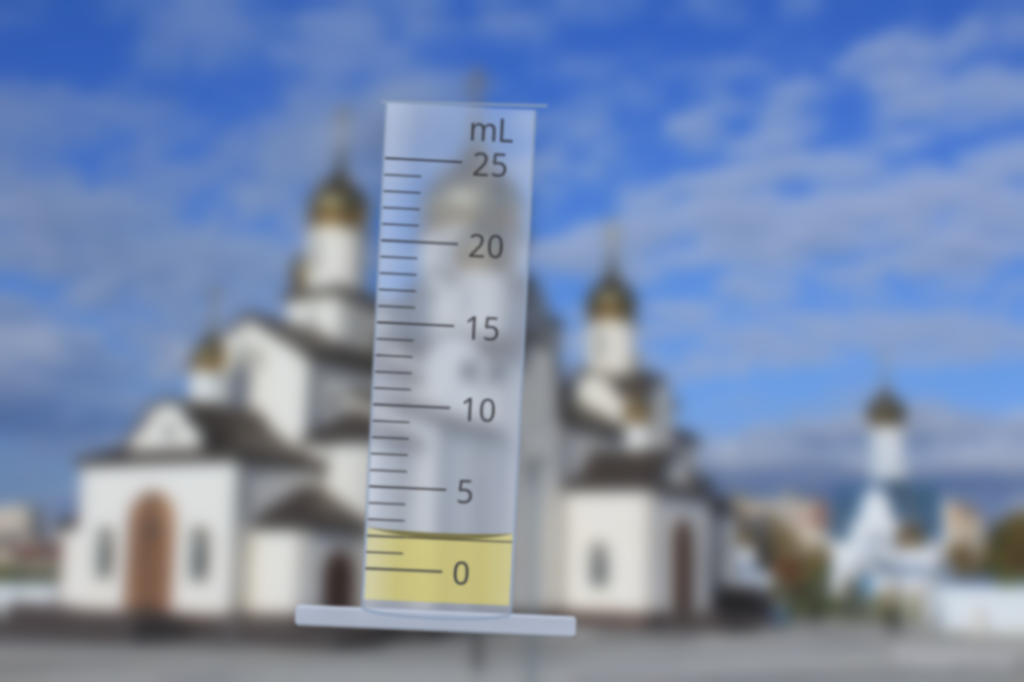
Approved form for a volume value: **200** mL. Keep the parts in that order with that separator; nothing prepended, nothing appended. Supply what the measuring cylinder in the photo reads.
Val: **2** mL
